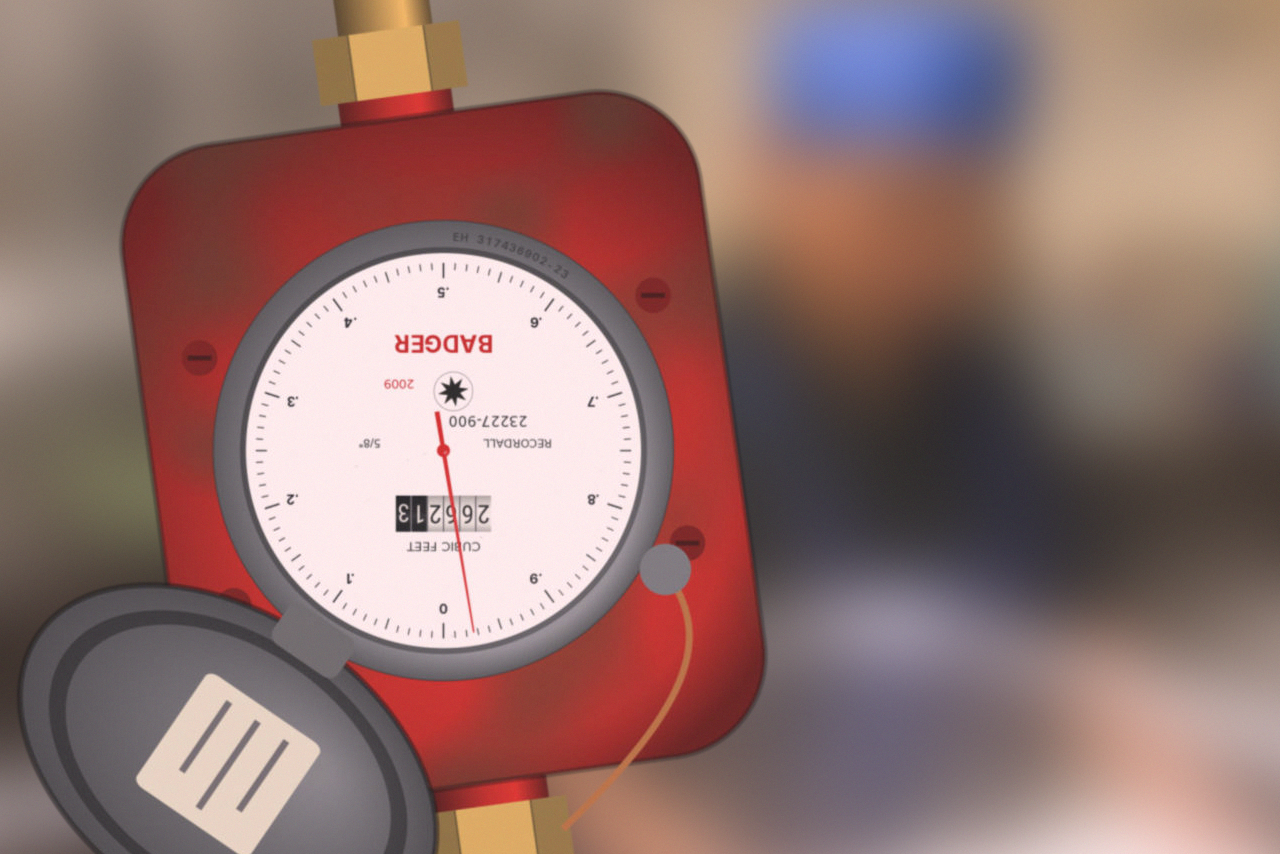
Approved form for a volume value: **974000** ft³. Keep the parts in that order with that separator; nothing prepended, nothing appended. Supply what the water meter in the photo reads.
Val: **266212.97** ft³
